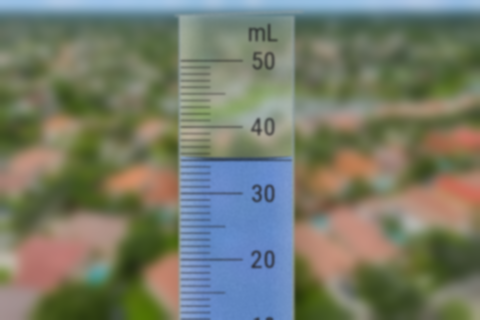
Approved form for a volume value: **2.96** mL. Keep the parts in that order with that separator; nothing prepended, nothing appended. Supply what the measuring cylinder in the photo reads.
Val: **35** mL
